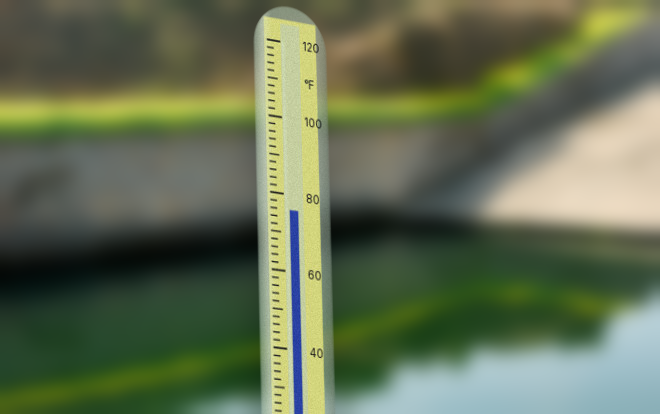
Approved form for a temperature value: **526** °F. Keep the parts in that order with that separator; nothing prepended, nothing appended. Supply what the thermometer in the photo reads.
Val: **76** °F
